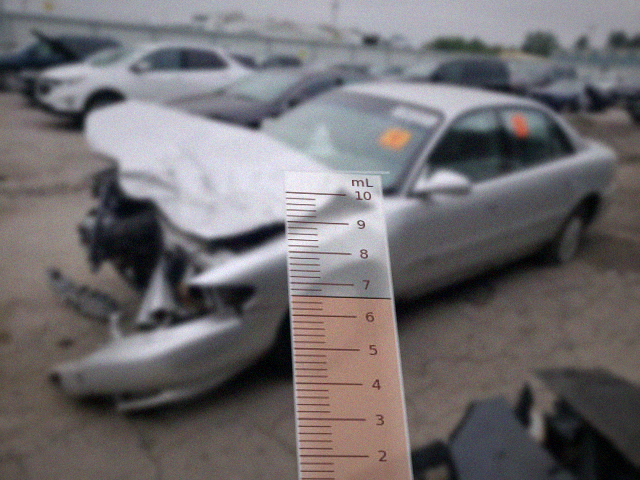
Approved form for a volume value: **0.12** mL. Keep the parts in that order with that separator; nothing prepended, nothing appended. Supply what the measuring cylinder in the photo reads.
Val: **6.6** mL
